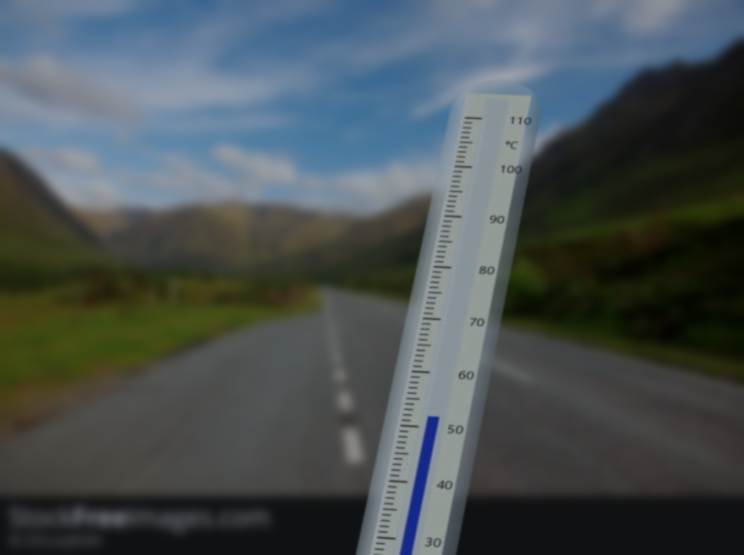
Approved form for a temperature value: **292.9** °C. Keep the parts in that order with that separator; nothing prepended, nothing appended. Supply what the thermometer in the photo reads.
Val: **52** °C
